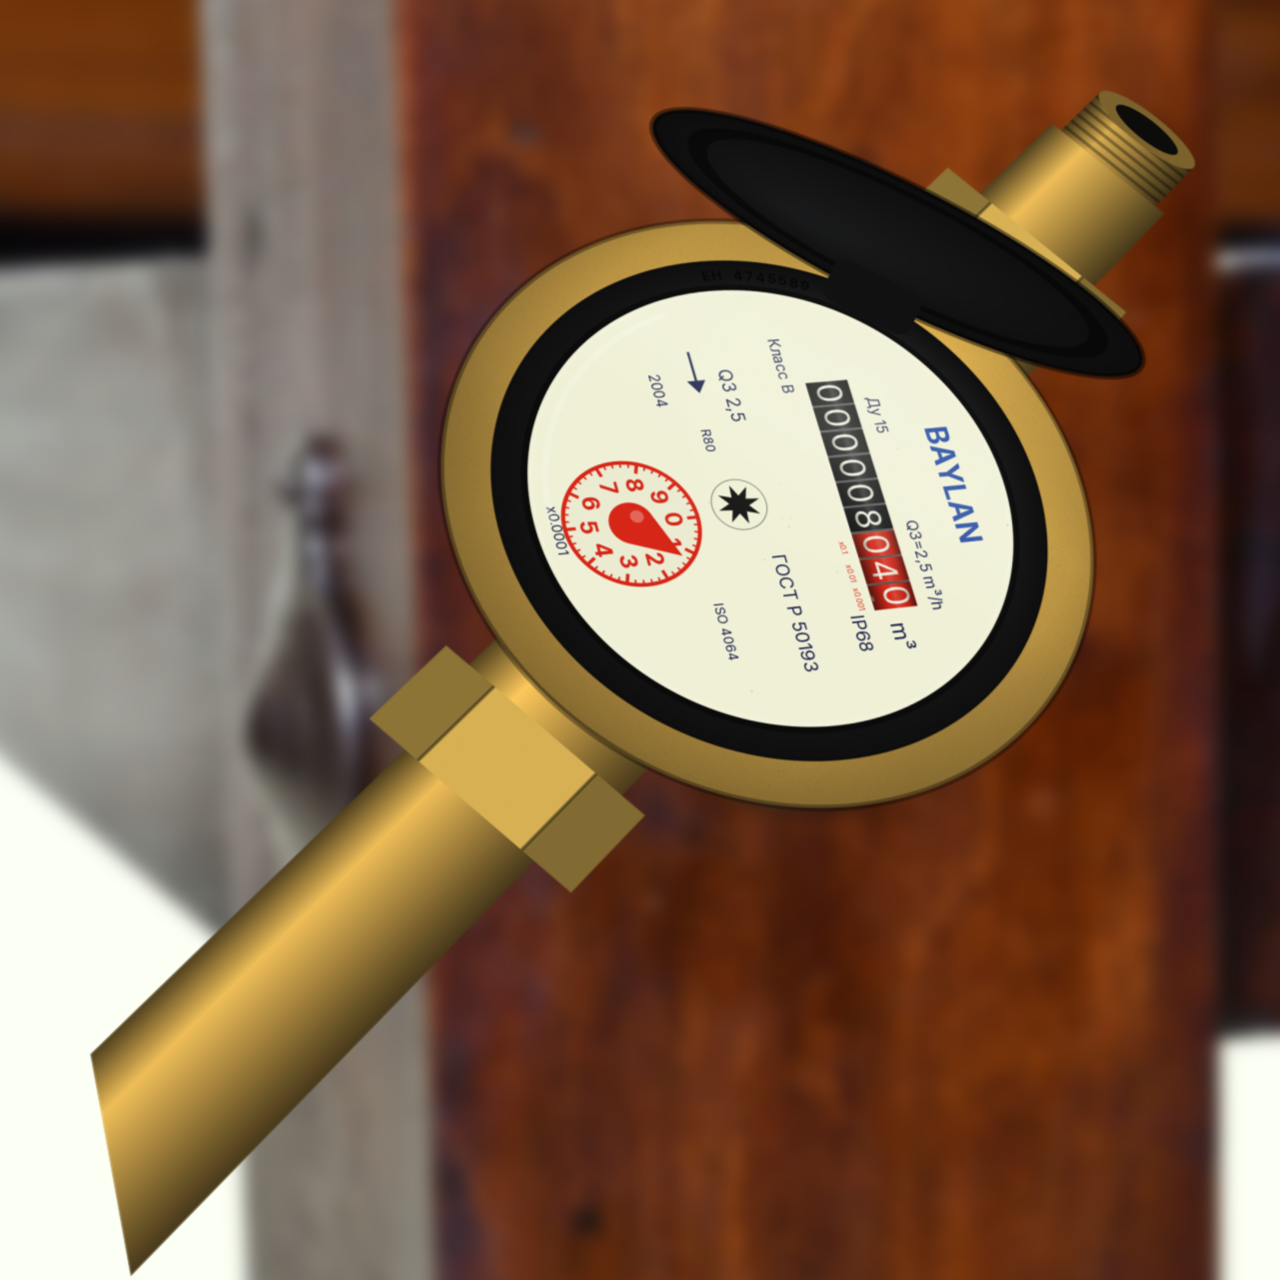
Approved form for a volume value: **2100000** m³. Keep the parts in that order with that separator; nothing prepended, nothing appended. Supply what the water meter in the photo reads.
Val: **8.0401** m³
